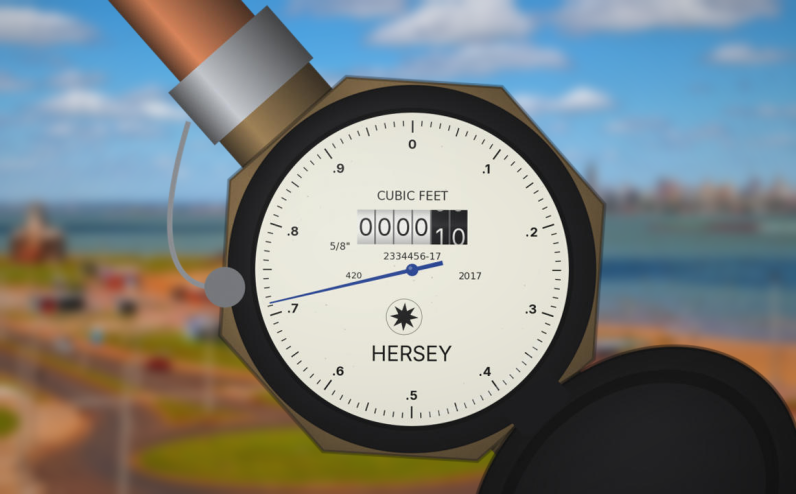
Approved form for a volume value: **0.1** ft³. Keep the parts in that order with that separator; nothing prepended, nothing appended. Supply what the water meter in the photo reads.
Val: **9.71** ft³
